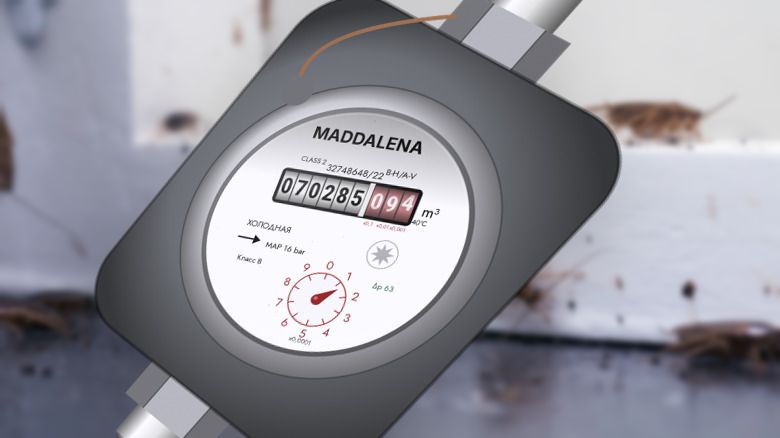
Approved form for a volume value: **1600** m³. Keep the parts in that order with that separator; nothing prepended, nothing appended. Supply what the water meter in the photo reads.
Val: **70285.0941** m³
